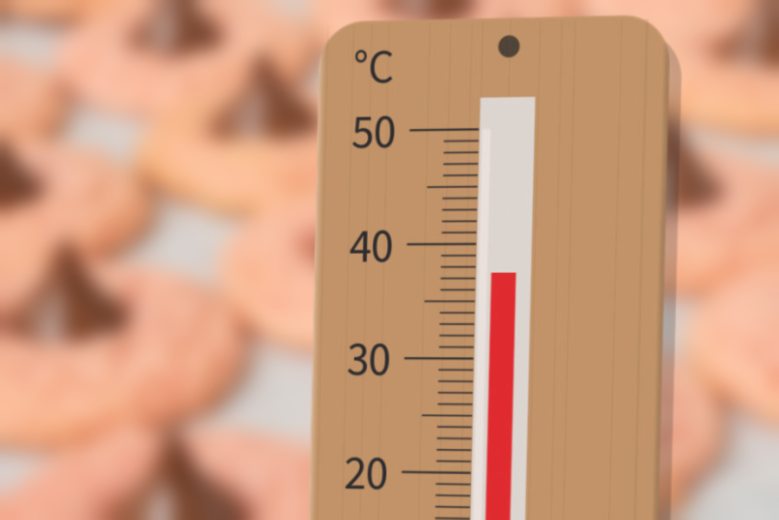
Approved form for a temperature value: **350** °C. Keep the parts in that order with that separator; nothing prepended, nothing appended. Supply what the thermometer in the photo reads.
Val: **37.5** °C
